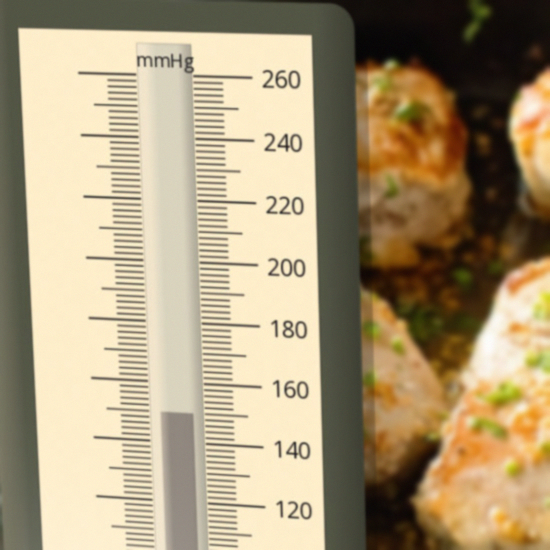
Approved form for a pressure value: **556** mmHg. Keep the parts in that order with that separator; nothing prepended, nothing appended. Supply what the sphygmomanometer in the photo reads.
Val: **150** mmHg
